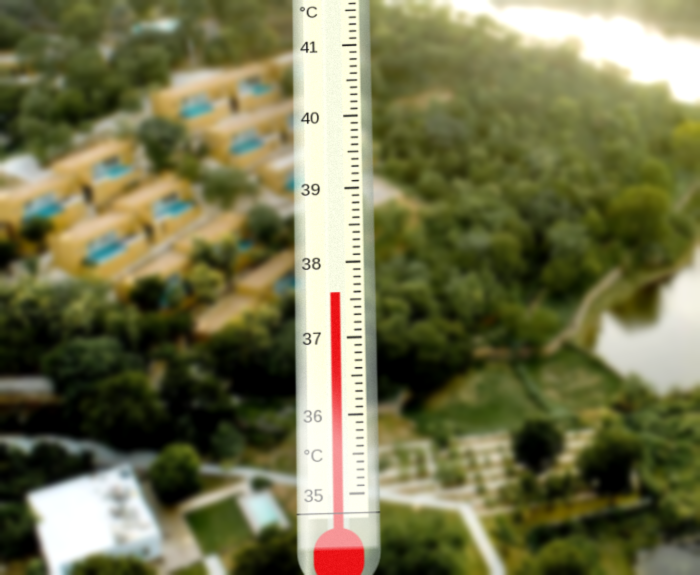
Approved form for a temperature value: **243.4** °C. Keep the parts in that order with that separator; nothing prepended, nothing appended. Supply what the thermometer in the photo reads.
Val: **37.6** °C
